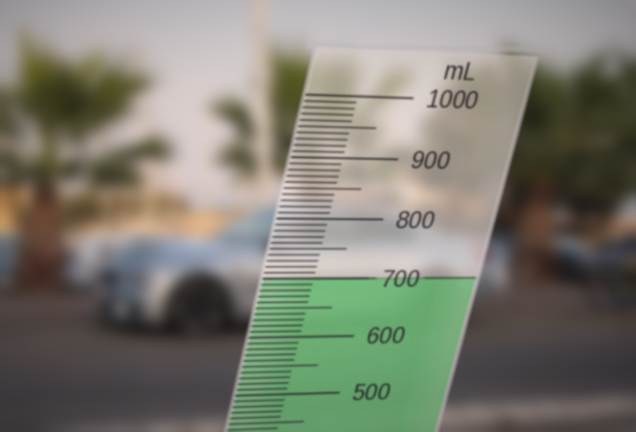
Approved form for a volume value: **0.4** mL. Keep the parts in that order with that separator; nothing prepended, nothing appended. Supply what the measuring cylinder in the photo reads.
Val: **700** mL
